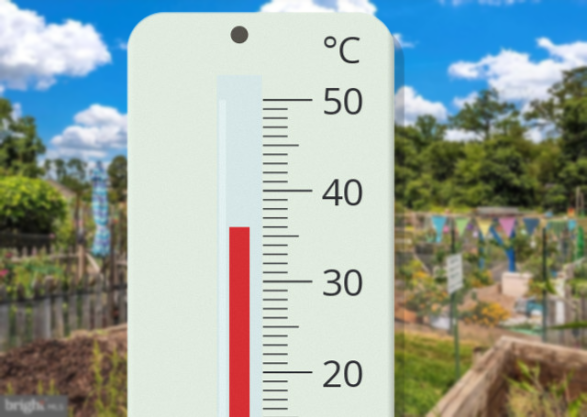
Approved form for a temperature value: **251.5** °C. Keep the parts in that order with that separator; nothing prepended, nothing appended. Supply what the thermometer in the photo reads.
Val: **36** °C
